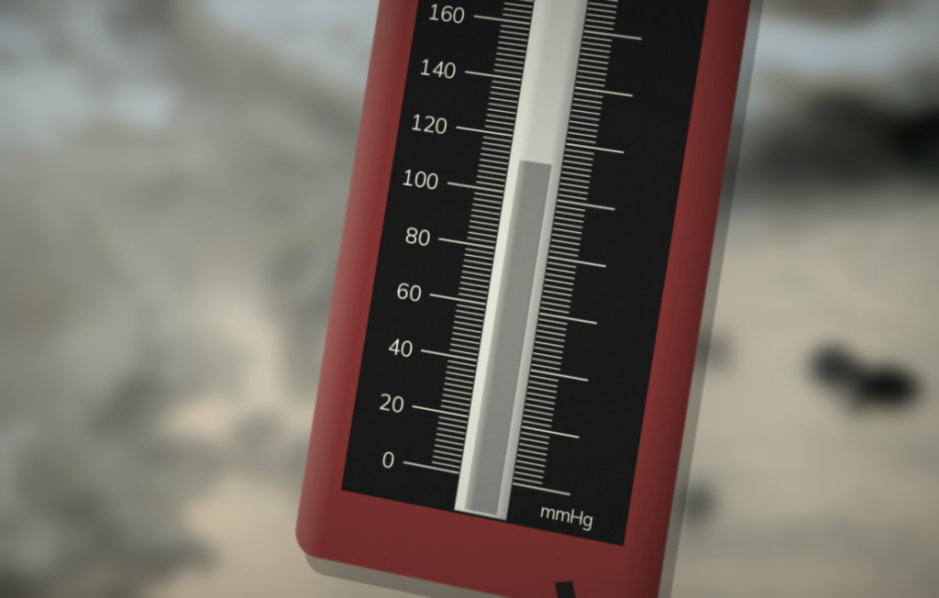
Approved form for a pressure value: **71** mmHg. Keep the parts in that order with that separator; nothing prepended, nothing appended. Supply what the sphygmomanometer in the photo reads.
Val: **112** mmHg
